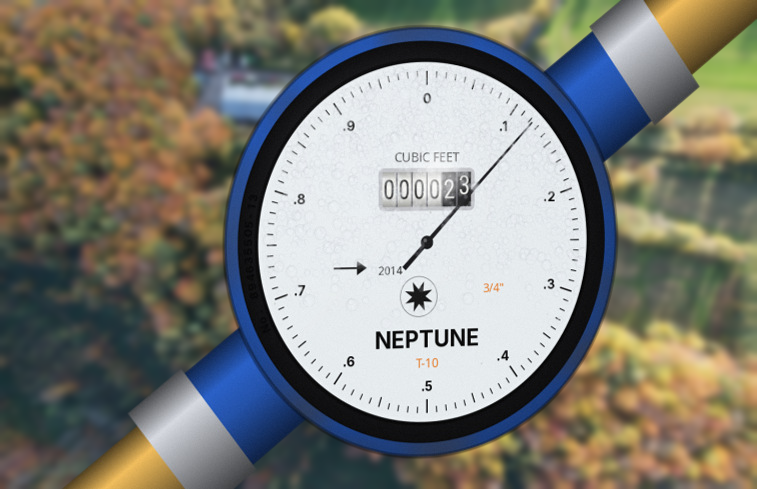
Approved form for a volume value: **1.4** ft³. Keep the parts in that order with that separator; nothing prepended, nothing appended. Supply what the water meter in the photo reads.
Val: **23.12** ft³
